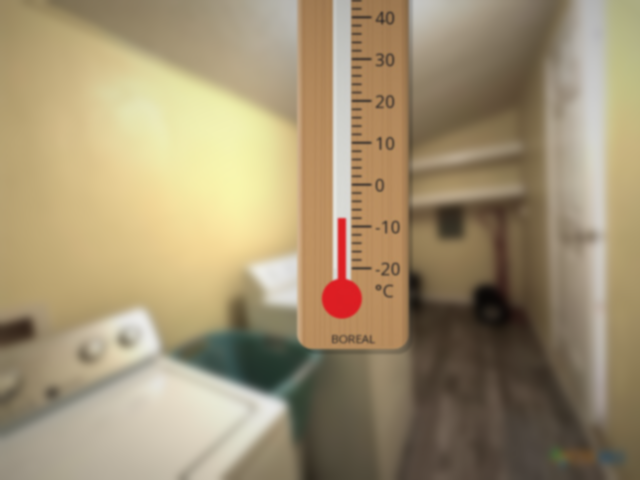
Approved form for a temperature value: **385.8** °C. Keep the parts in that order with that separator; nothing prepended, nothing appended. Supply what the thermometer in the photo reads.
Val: **-8** °C
